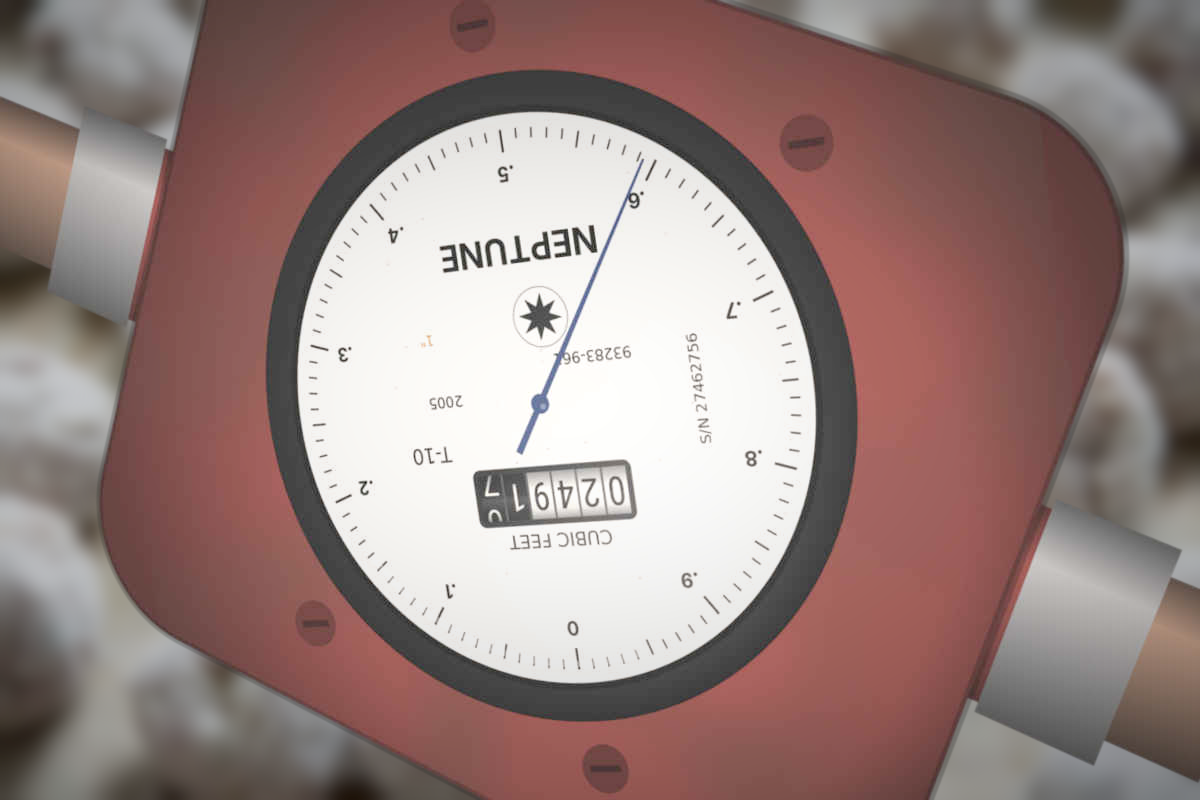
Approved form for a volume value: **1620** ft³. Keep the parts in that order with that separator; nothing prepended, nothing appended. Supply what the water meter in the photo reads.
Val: **24916.59** ft³
